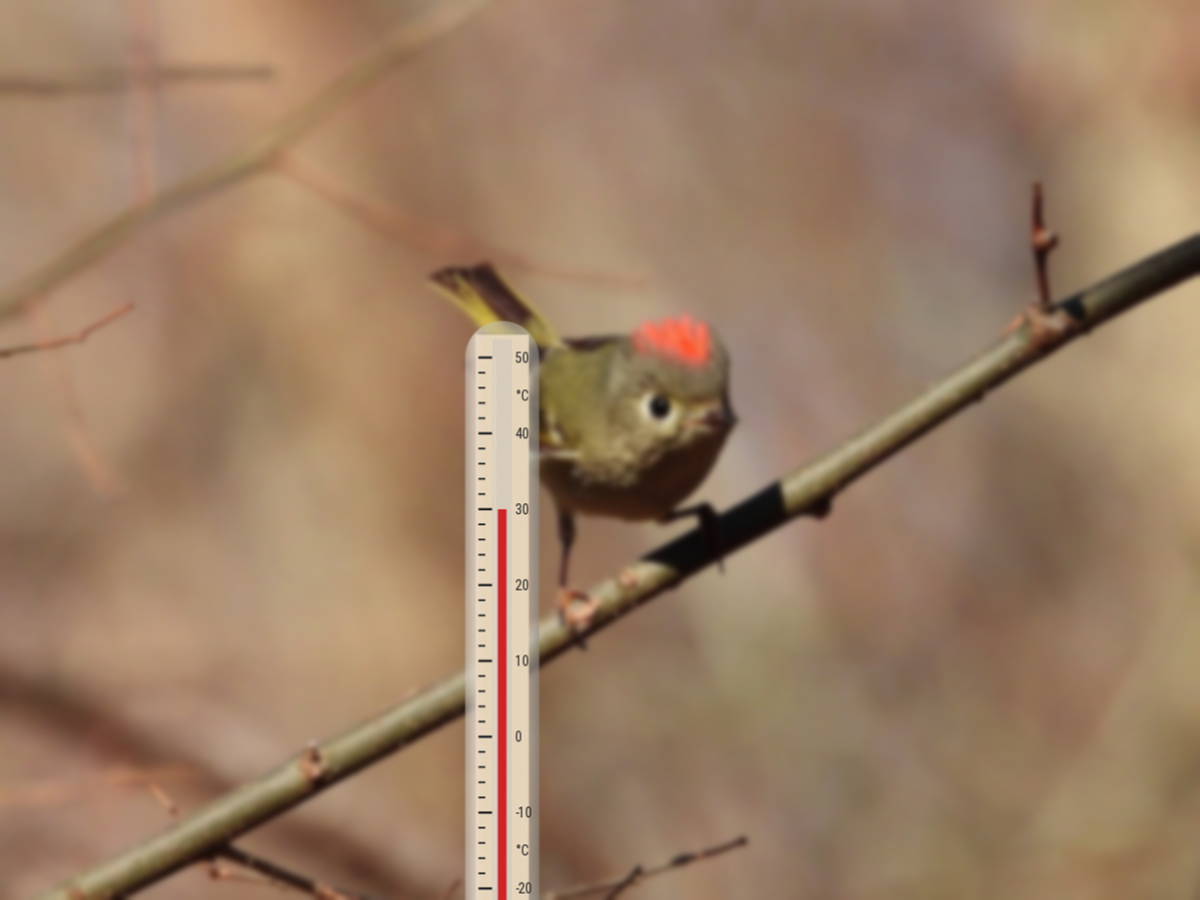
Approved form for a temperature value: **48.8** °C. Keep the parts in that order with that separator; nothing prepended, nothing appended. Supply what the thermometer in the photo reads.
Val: **30** °C
